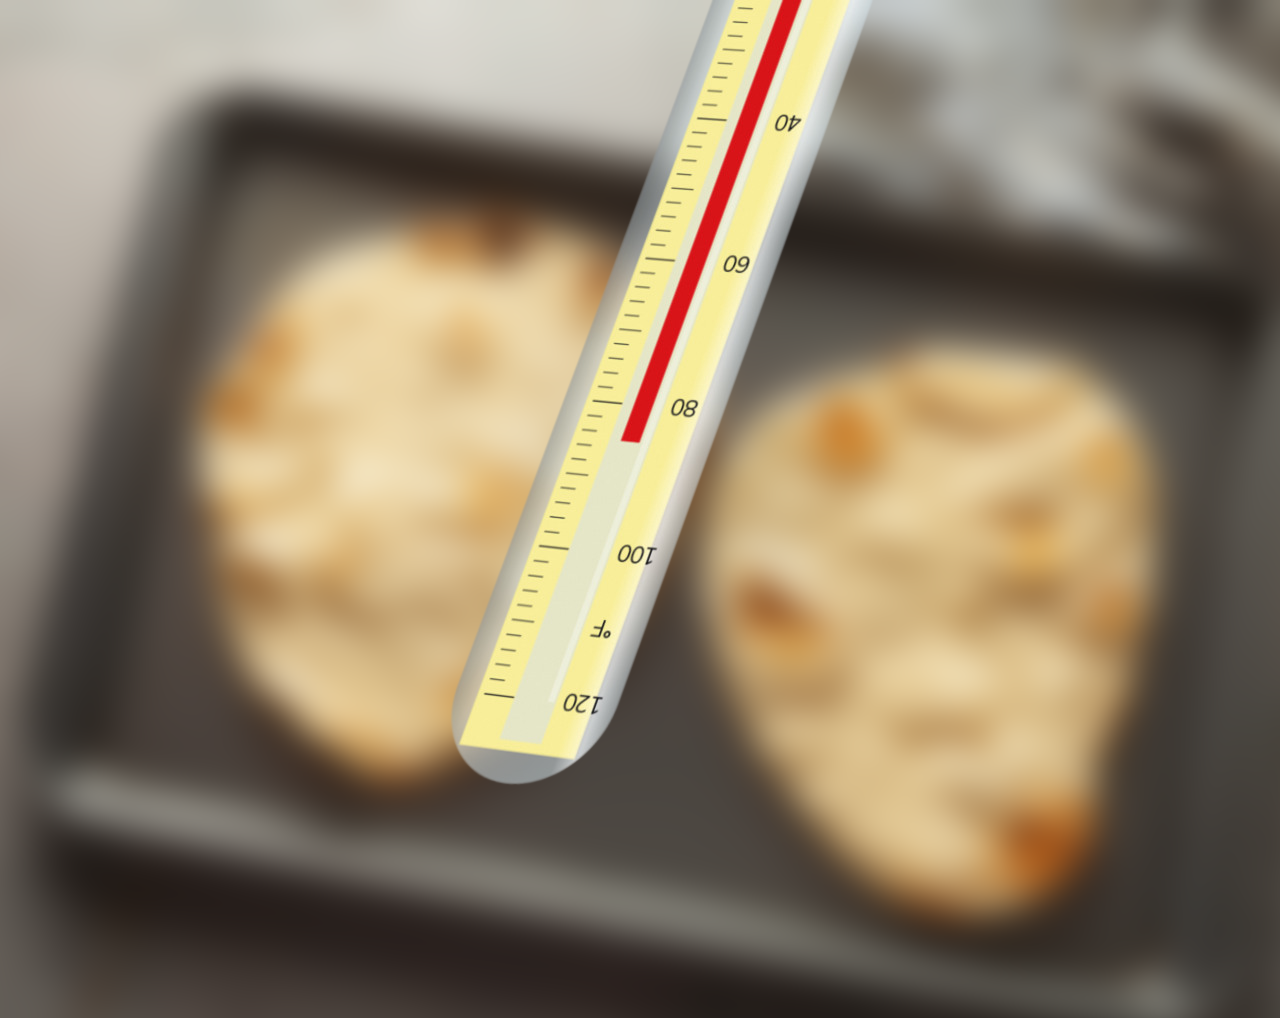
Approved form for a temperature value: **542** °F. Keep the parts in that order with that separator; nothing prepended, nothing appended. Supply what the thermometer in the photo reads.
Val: **85** °F
